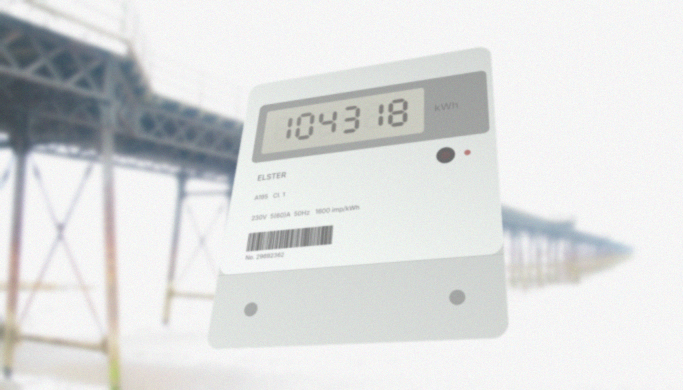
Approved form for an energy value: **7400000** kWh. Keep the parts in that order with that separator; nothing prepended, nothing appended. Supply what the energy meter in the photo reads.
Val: **104318** kWh
